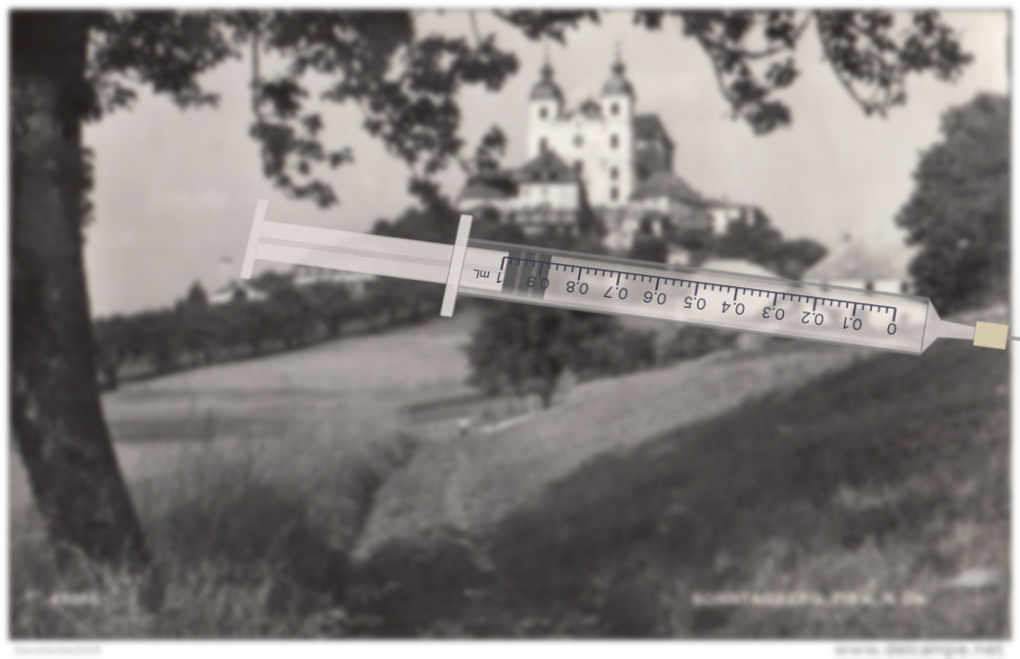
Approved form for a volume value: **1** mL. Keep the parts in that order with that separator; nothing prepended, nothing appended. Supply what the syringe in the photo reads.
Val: **0.88** mL
